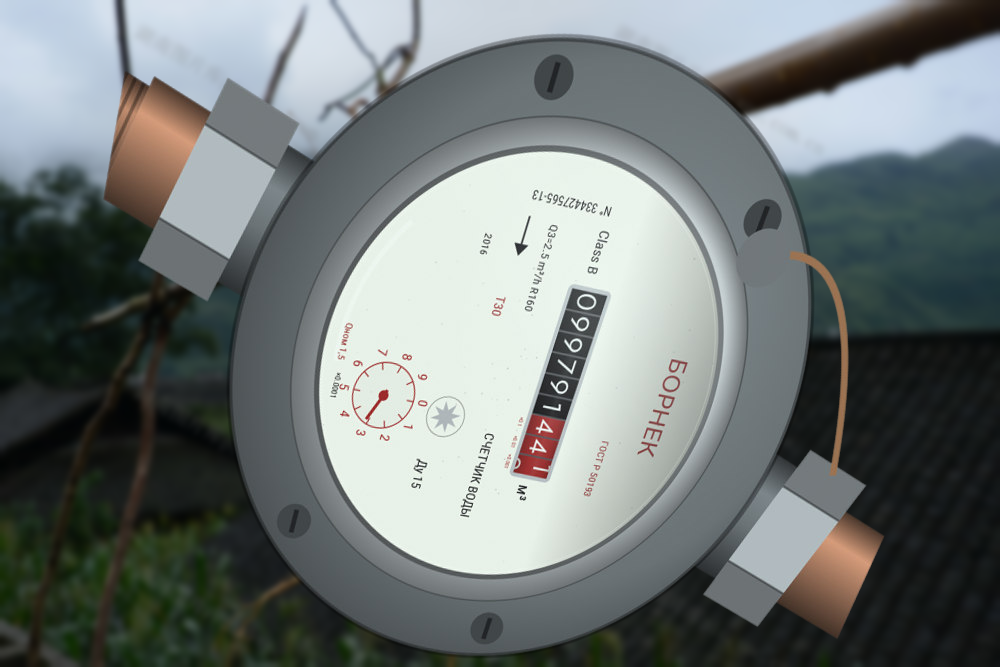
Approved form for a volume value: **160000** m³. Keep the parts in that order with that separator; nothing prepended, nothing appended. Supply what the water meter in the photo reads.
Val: **99791.4413** m³
